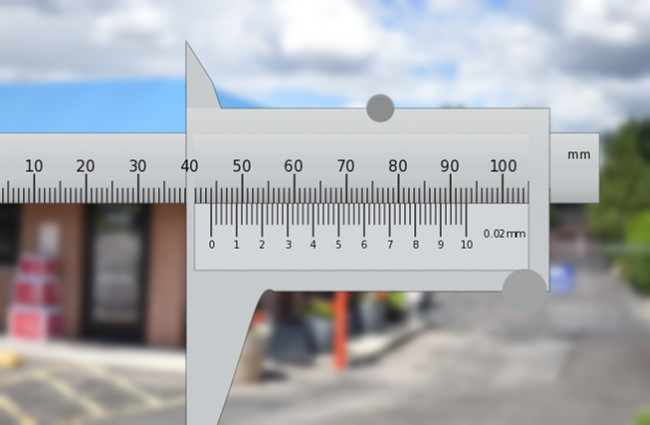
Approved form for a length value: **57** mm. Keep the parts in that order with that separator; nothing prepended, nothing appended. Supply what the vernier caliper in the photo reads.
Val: **44.0** mm
